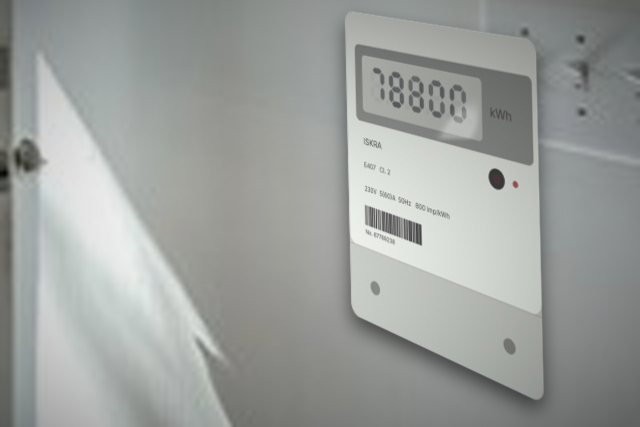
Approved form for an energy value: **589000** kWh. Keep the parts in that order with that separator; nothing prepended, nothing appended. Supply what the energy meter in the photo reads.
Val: **78800** kWh
